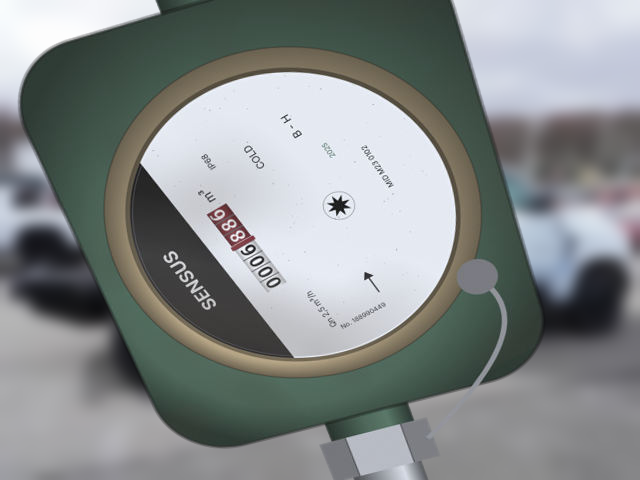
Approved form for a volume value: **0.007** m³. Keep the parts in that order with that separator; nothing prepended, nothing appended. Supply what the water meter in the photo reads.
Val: **6.886** m³
